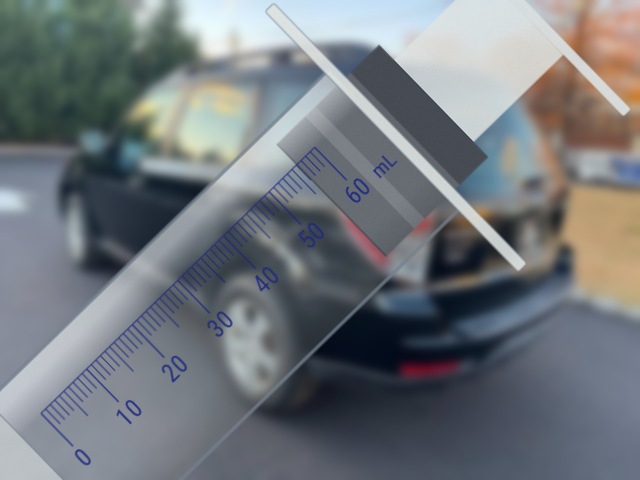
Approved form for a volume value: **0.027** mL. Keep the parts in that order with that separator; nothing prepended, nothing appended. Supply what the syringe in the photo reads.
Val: **56** mL
